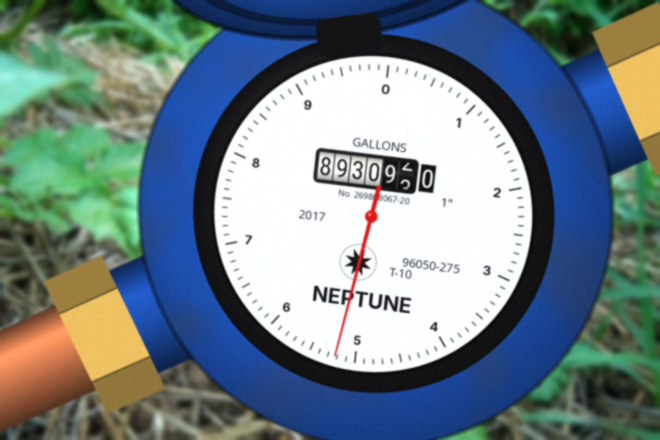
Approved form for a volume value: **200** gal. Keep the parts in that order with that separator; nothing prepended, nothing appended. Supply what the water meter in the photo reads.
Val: **8930925.2** gal
